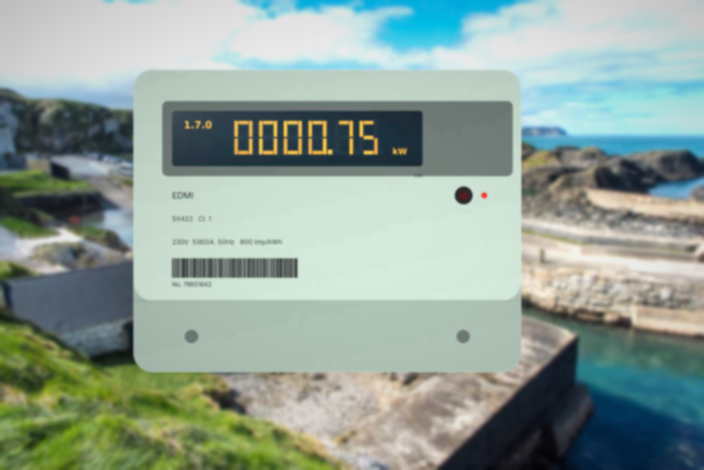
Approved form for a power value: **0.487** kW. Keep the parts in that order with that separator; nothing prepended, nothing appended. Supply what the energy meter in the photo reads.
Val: **0.75** kW
